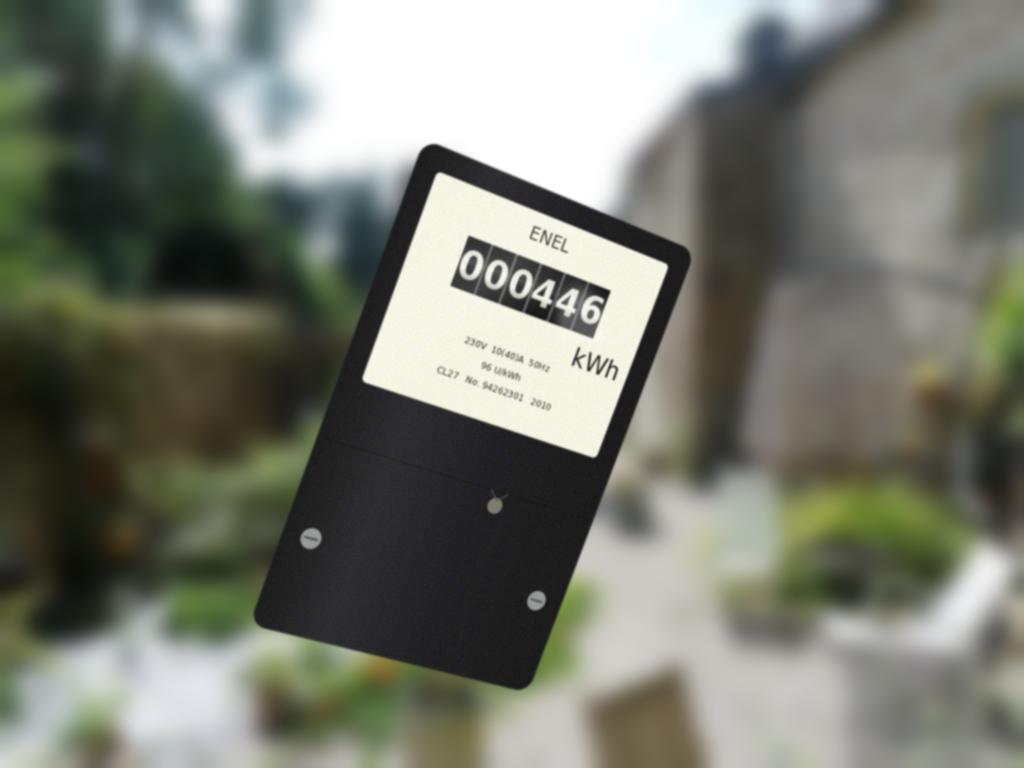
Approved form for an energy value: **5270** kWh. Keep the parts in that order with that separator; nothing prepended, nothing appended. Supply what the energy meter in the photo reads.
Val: **446** kWh
